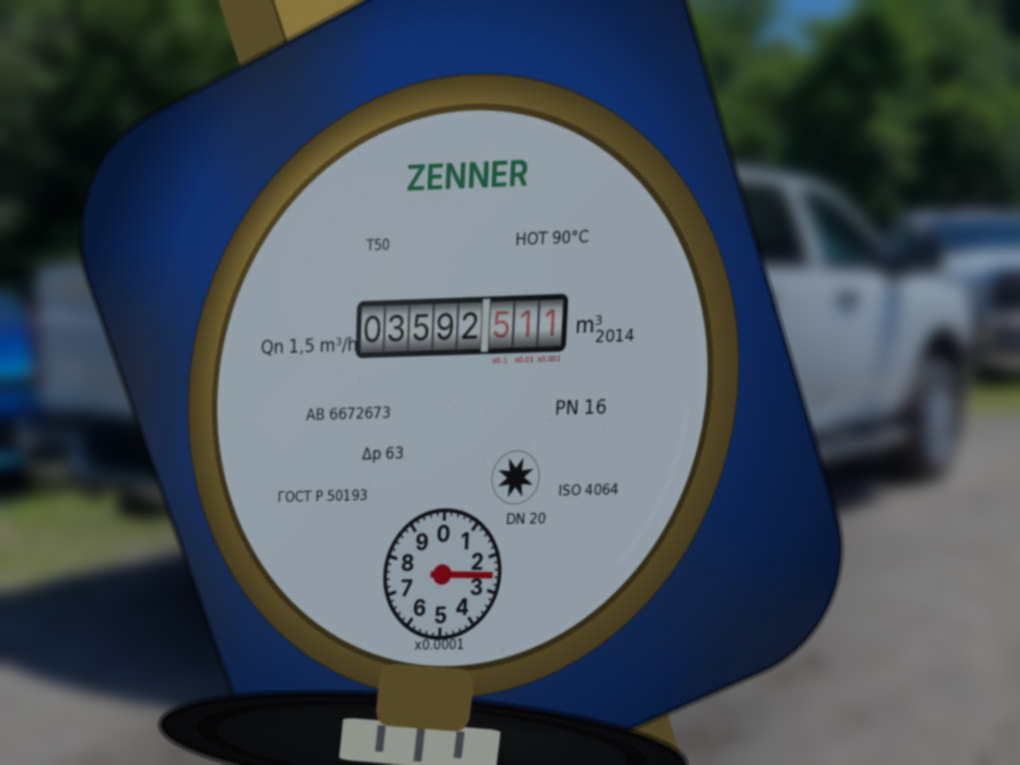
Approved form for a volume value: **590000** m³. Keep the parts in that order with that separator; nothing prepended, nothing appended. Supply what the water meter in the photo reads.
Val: **3592.5112** m³
